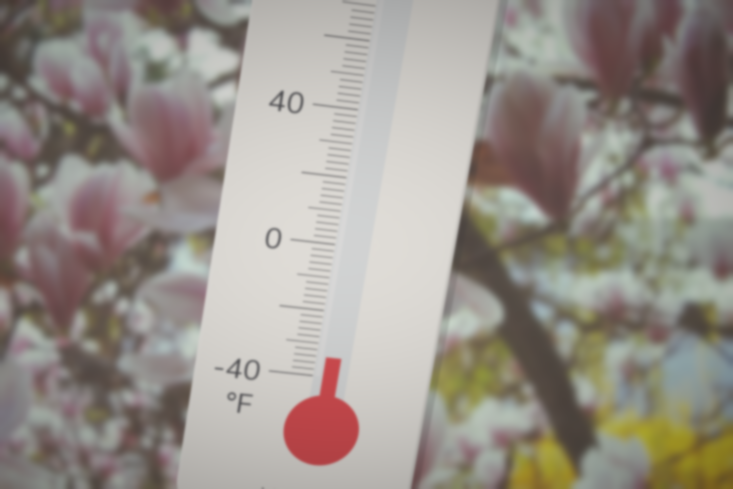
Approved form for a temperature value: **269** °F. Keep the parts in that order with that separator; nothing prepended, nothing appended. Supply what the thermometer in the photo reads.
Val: **-34** °F
